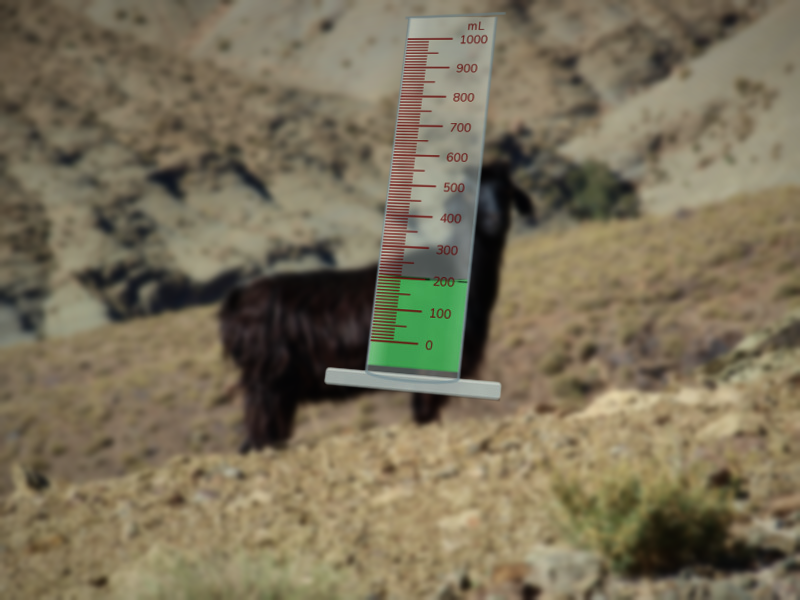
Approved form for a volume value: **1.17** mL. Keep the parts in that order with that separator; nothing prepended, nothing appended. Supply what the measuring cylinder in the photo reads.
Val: **200** mL
